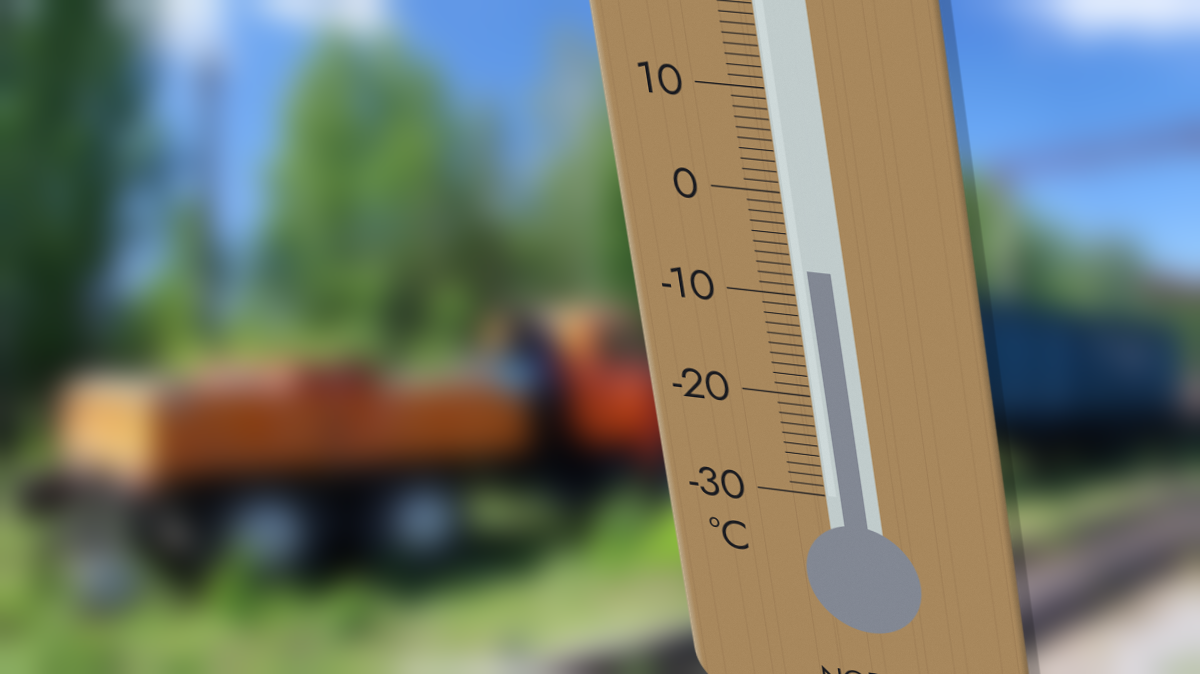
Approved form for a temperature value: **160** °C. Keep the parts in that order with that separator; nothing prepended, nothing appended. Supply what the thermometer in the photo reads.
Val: **-7.5** °C
